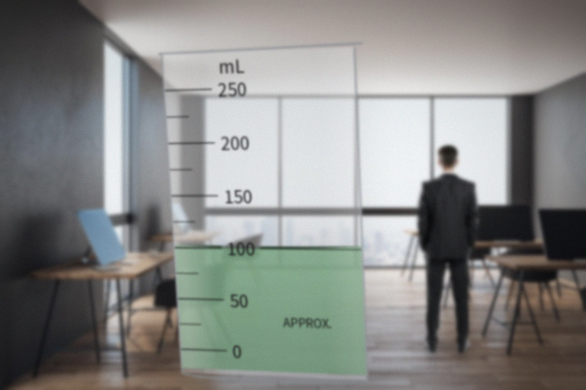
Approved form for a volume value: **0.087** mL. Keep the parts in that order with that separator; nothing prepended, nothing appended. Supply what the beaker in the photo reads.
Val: **100** mL
